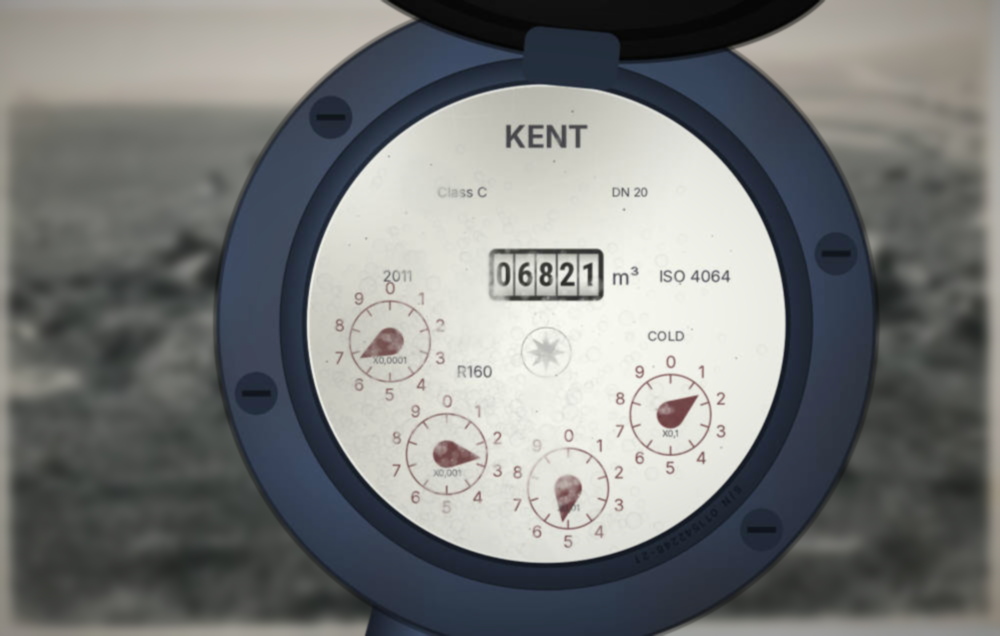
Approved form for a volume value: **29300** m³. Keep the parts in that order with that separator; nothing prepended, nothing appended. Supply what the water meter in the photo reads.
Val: **6821.1526** m³
